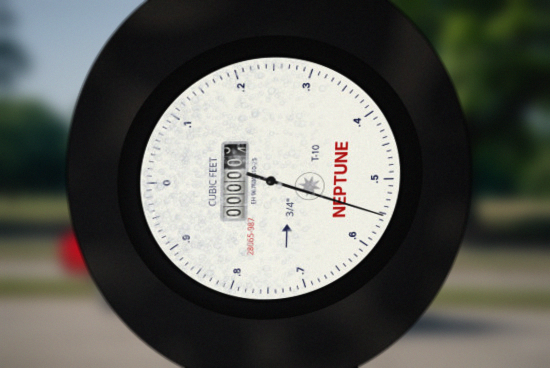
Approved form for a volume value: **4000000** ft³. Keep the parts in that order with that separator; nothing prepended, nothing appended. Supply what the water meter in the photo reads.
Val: **3.55** ft³
